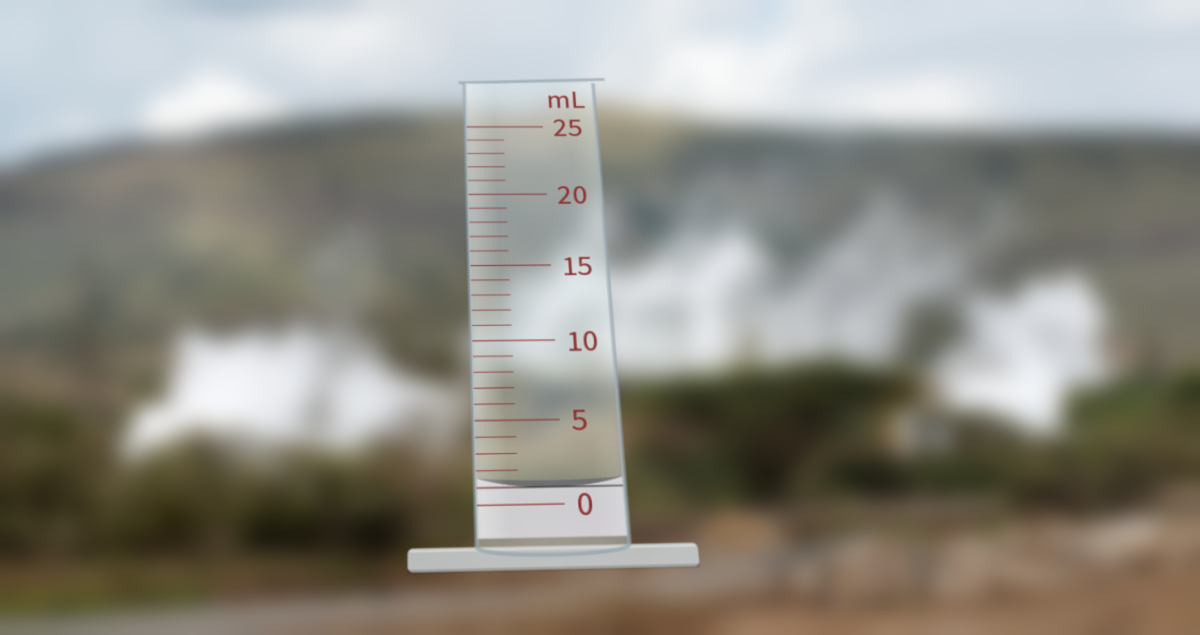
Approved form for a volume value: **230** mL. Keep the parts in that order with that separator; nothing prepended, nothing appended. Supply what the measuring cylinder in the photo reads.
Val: **1** mL
